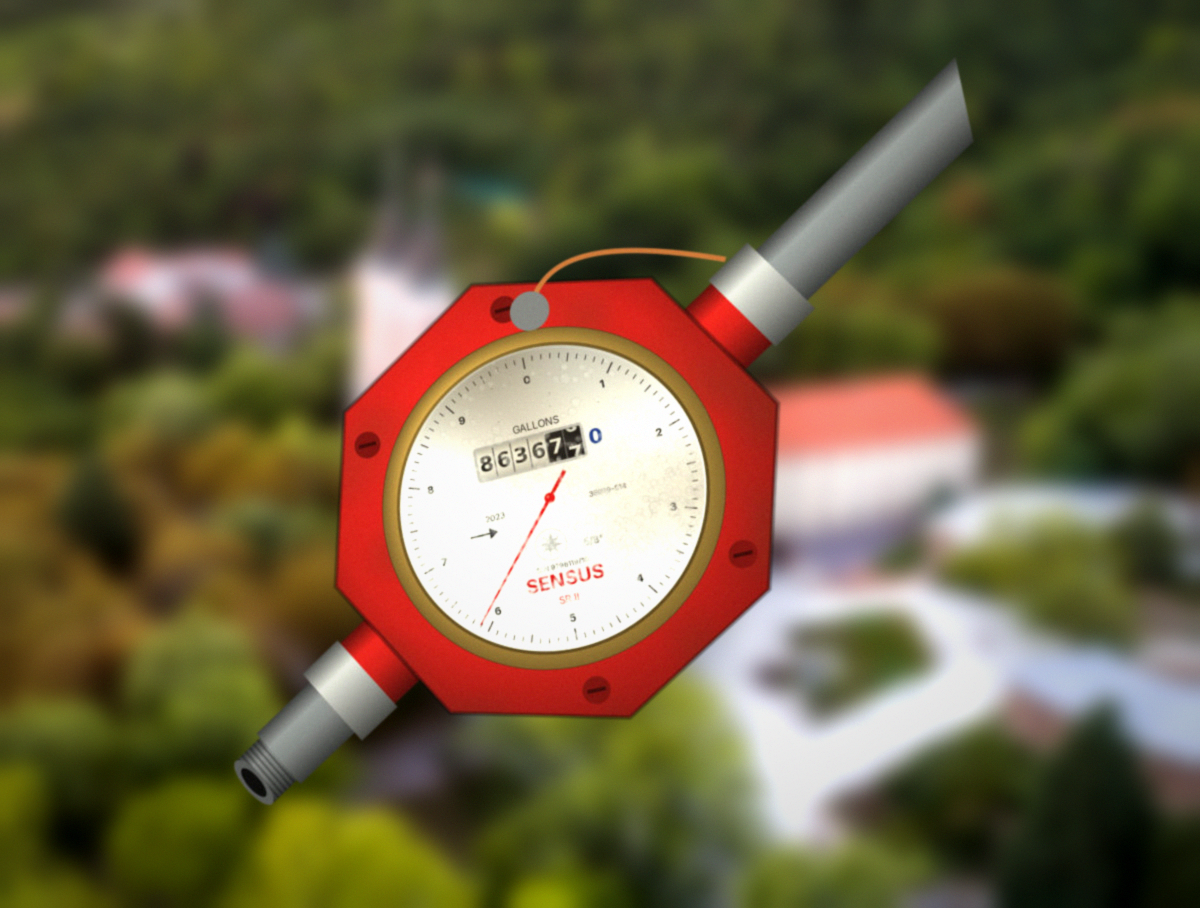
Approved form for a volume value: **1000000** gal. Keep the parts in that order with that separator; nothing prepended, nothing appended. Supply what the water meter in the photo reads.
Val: **8636766.1** gal
